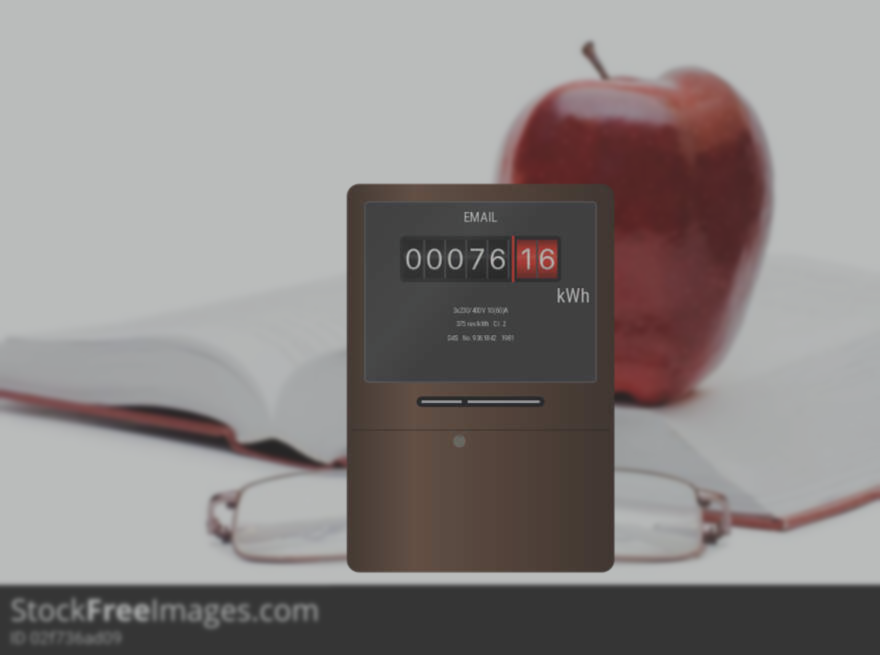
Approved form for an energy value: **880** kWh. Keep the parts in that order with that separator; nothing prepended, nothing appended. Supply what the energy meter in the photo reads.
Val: **76.16** kWh
